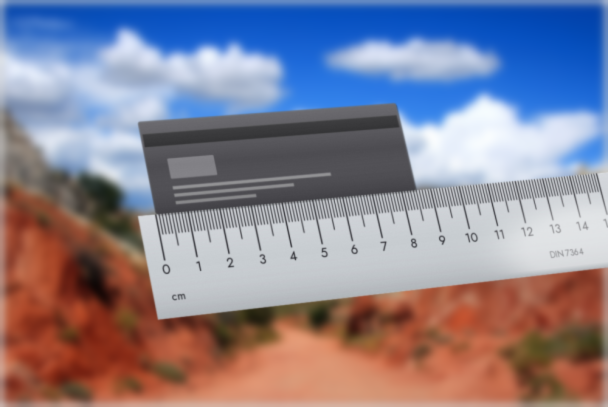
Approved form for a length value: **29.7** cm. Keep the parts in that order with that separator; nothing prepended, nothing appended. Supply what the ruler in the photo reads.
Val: **8.5** cm
